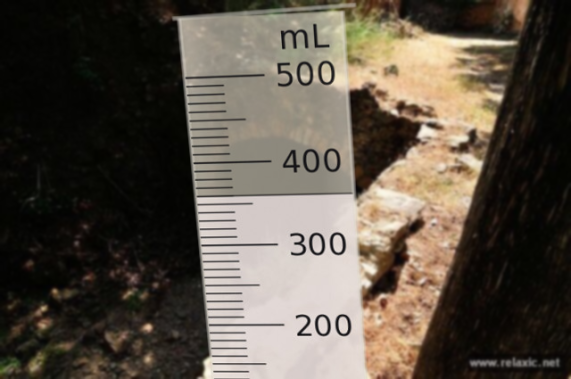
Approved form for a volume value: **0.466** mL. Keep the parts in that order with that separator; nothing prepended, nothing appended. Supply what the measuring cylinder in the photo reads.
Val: **360** mL
